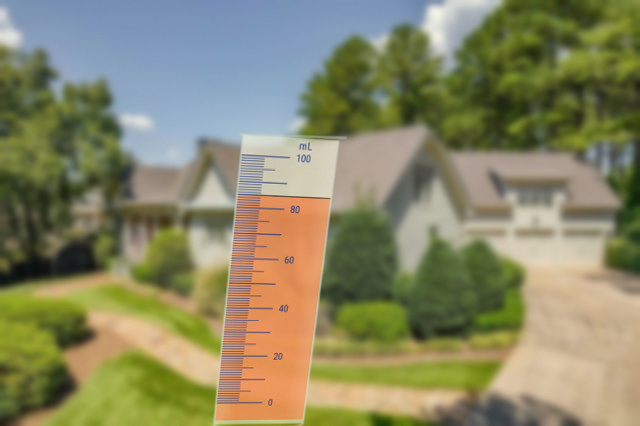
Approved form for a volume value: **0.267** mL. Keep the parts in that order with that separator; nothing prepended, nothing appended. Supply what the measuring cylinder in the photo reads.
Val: **85** mL
